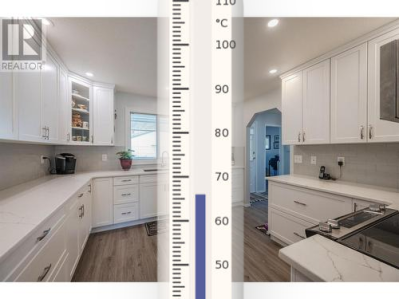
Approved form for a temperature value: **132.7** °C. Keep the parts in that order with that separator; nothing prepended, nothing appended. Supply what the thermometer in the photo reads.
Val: **66** °C
